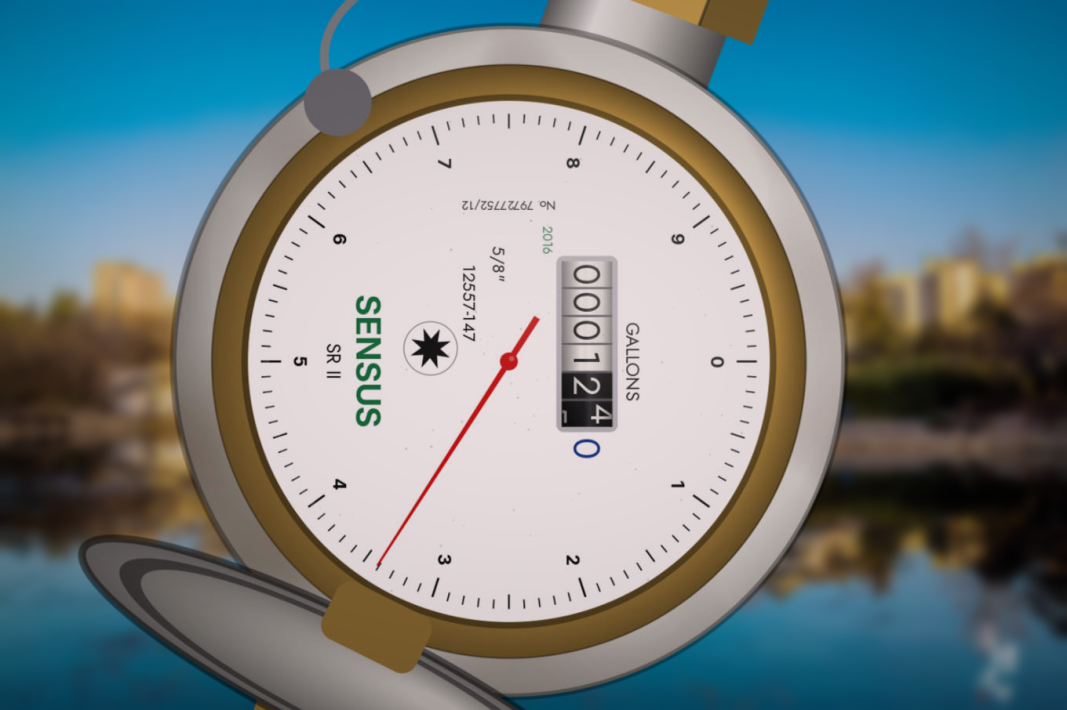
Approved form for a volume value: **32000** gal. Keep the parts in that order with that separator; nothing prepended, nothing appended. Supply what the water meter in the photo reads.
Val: **1243.4** gal
